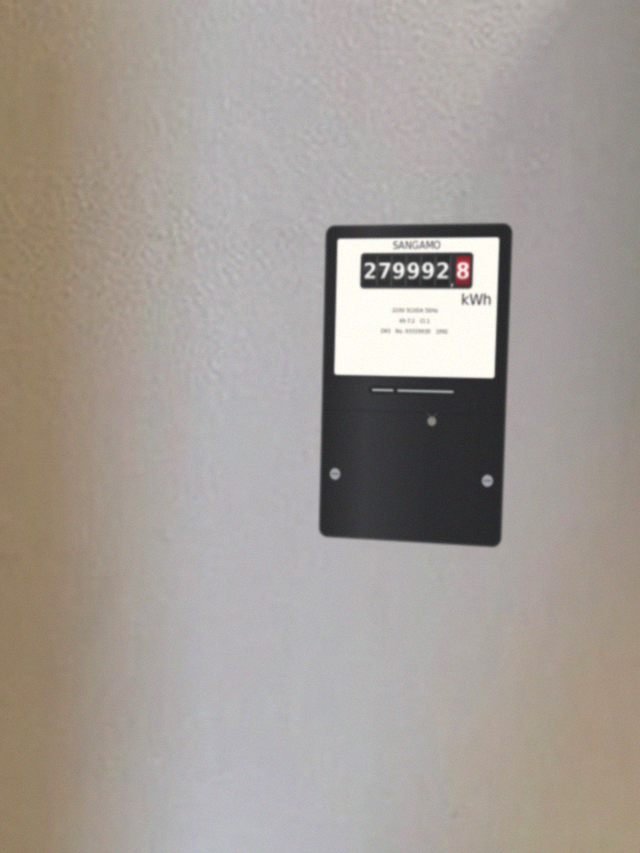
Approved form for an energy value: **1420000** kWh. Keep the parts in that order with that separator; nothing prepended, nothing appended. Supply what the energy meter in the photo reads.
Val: **279992.8** kWh
